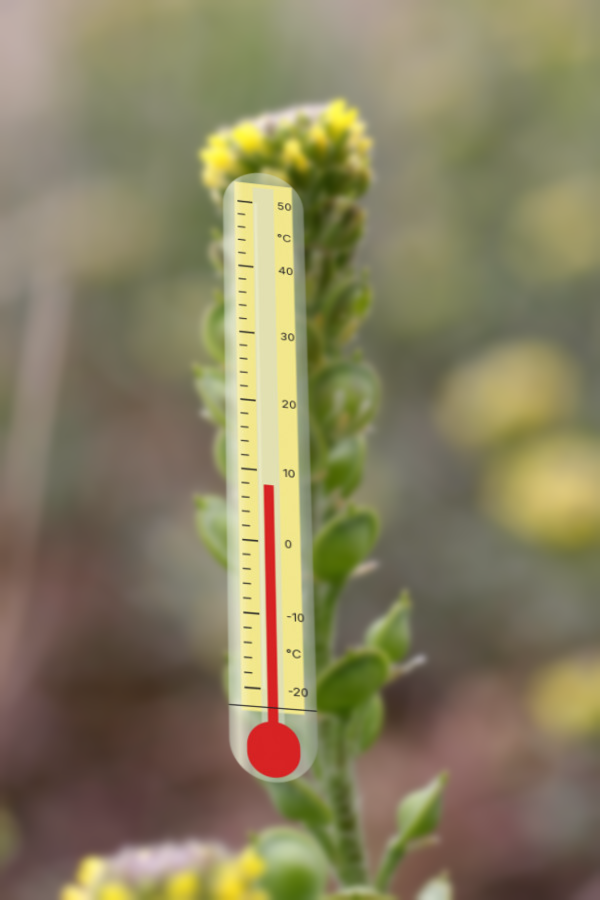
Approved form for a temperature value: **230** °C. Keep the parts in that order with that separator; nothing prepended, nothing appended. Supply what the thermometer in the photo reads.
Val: **8** °C
